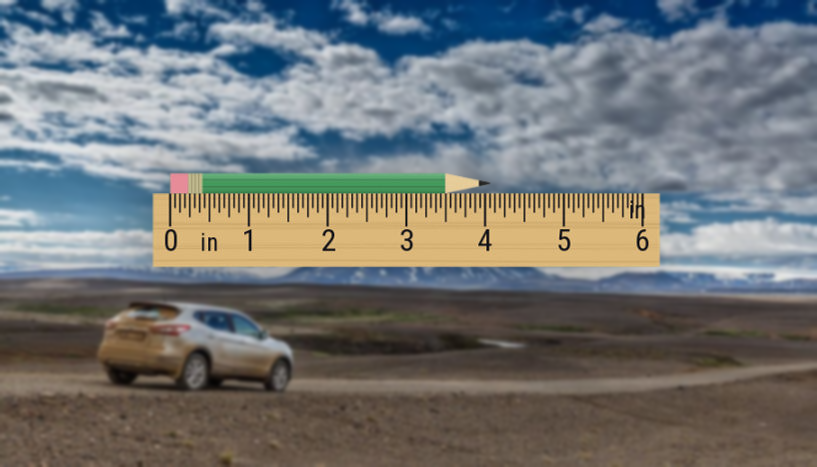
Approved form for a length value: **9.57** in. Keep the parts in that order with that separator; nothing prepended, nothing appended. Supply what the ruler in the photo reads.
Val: **4.0625** in
